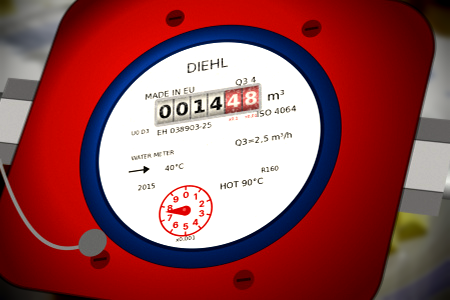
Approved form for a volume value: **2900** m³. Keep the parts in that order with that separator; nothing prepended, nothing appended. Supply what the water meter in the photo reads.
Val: **14.487** m³
